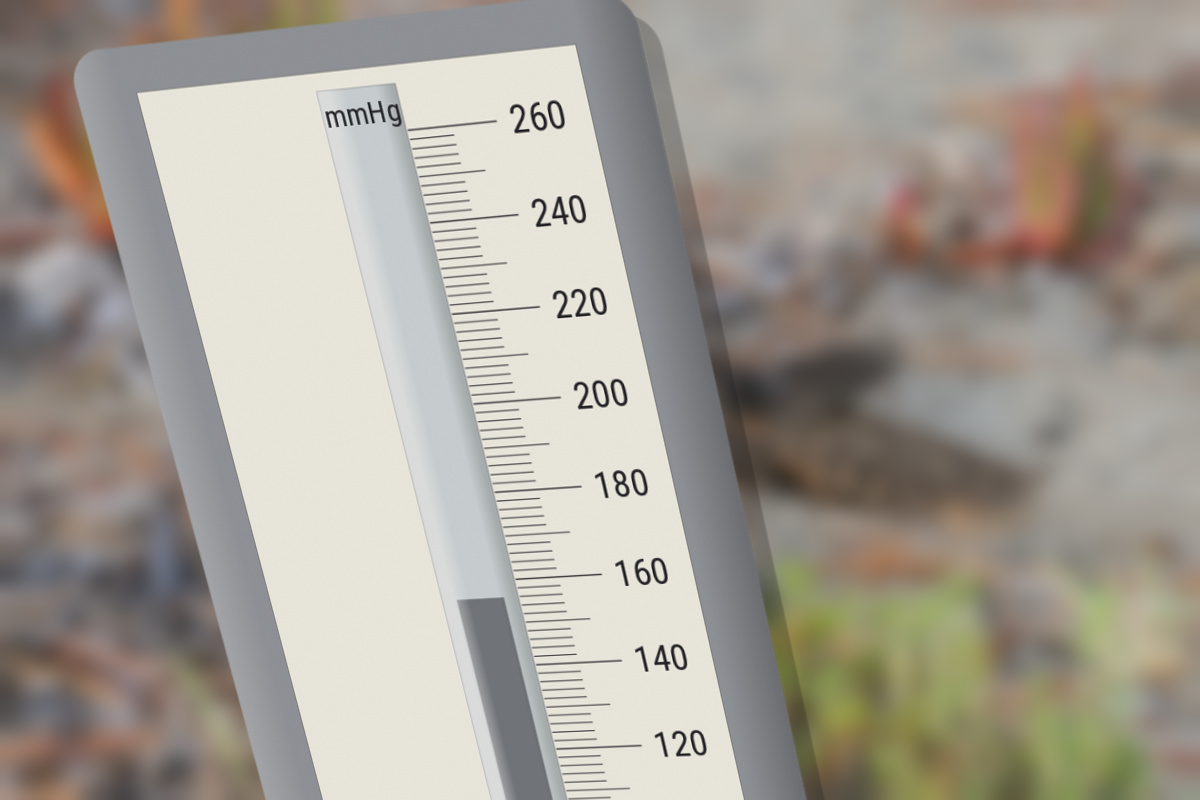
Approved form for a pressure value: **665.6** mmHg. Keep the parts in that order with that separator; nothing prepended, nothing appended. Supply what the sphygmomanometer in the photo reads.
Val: **156** mmHg
